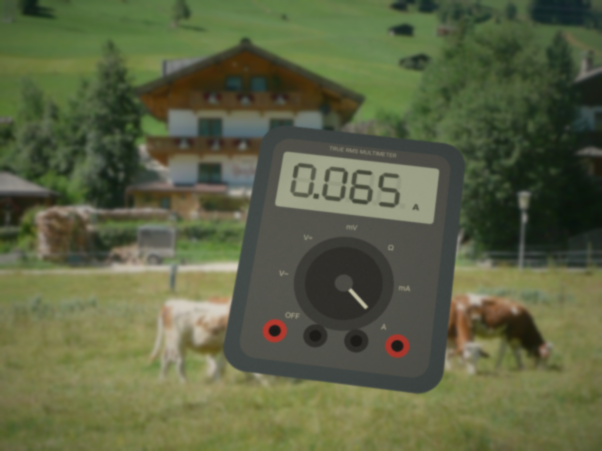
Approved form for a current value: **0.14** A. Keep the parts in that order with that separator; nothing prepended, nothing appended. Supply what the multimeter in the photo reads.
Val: **0.065** A
